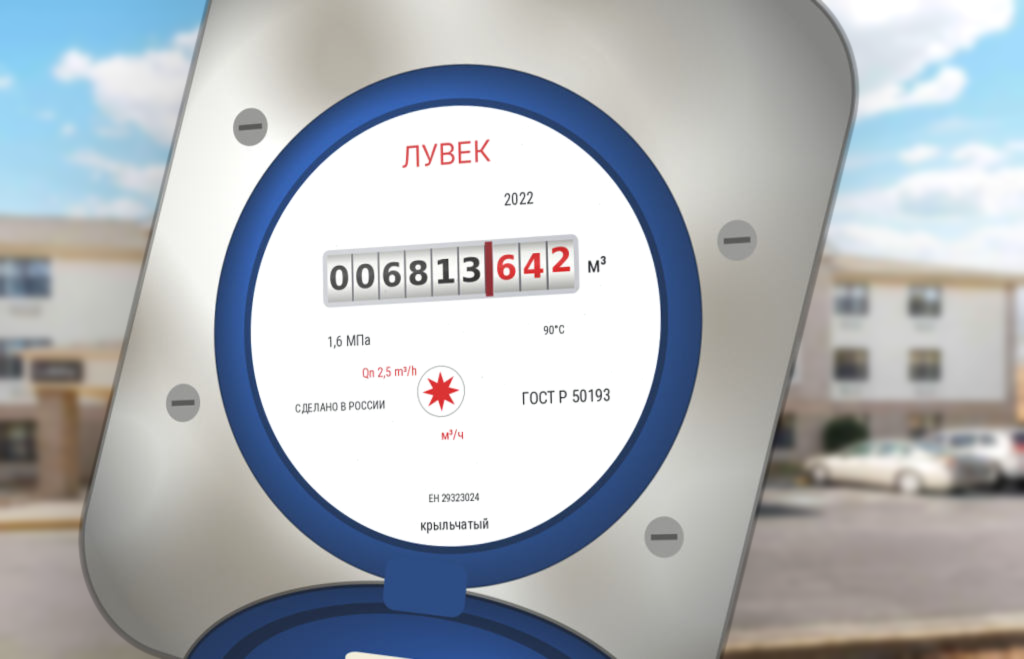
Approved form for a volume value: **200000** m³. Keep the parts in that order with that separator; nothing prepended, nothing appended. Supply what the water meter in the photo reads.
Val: **6813.642** m³
